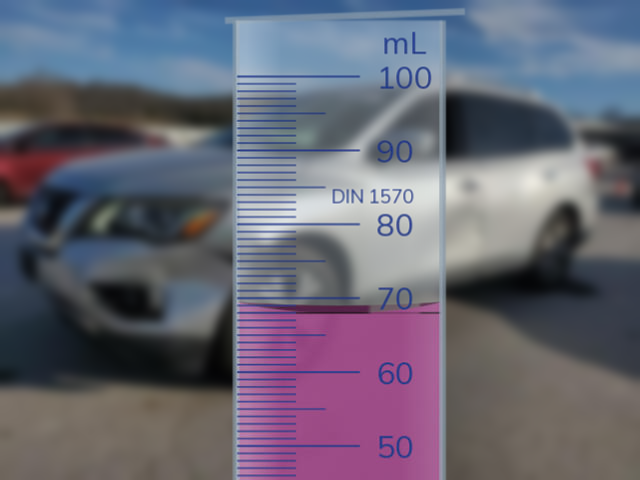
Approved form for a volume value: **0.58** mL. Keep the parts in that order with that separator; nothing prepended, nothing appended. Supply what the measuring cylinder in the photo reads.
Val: **68** mL
